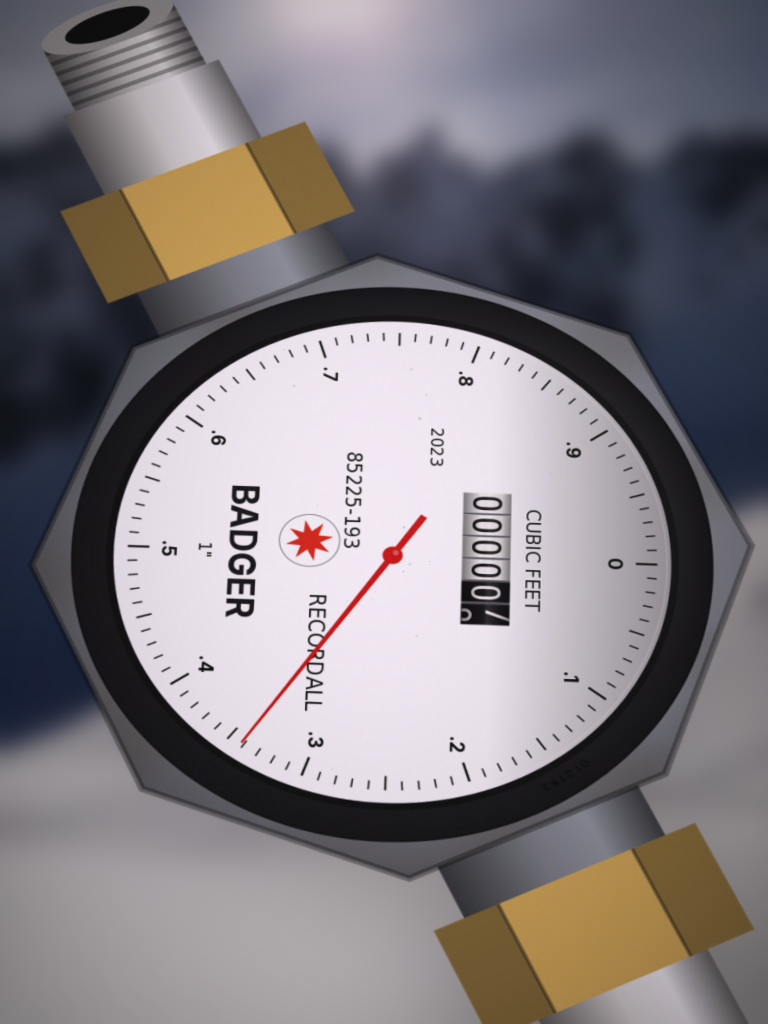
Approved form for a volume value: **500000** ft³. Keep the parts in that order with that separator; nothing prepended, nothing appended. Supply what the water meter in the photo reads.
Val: **7.34** ft³
